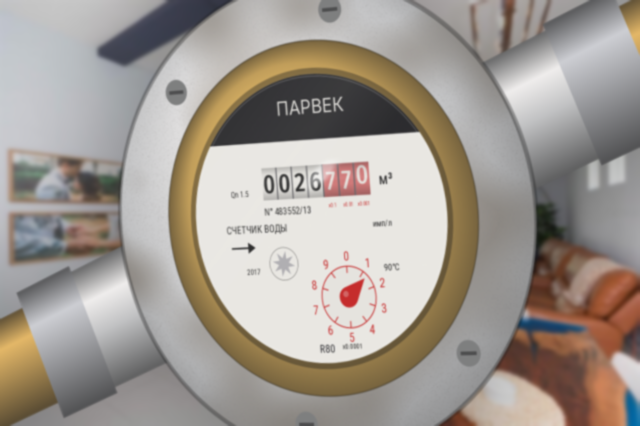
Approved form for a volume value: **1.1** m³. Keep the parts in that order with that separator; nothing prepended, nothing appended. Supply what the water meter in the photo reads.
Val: **26.7701** m³
